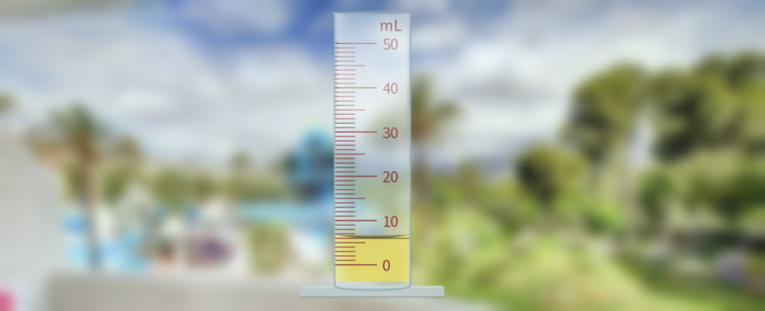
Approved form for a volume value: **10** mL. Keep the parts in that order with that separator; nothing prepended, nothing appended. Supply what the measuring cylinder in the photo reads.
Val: **6** mL
